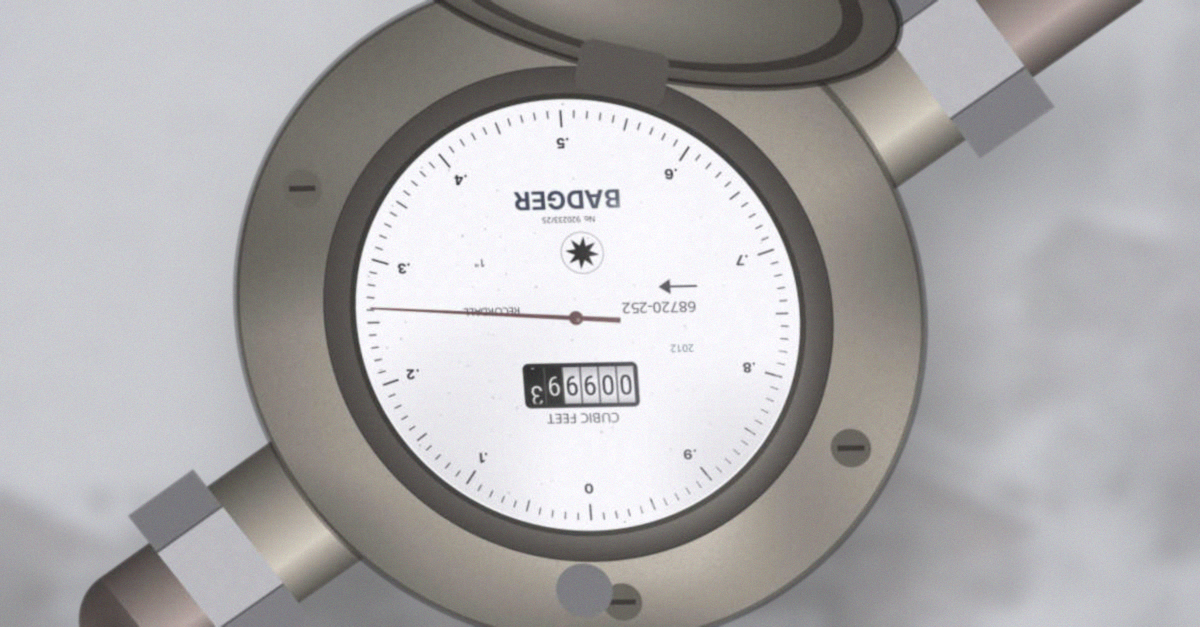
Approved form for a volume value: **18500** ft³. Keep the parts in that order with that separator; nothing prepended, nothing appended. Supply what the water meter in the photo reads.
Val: **9993.26** ft³
